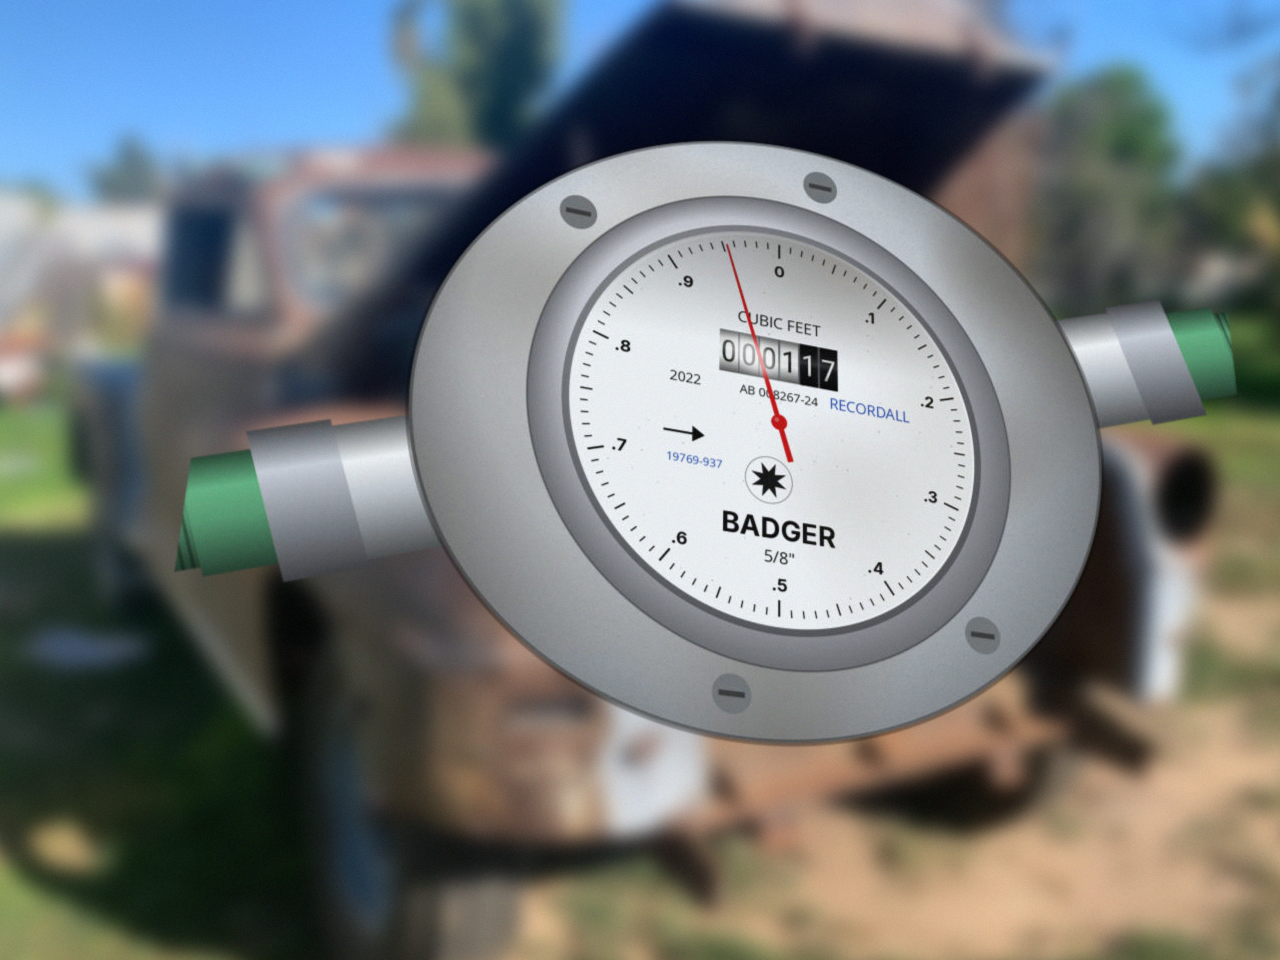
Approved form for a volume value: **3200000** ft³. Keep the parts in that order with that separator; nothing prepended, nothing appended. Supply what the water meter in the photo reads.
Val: **116.95** ft³
